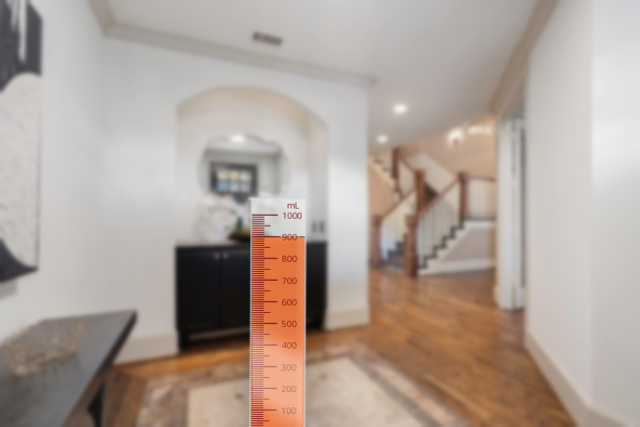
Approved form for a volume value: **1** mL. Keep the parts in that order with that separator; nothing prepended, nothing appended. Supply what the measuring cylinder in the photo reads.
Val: **900** mL
